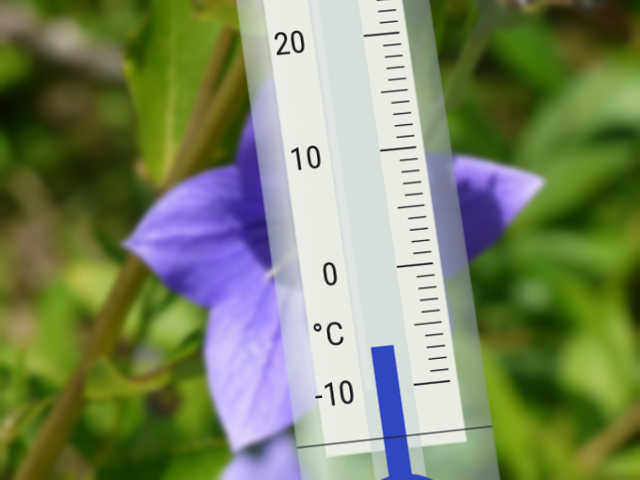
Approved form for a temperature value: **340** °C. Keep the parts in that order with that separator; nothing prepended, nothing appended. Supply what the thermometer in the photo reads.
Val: **-6.5** °C
